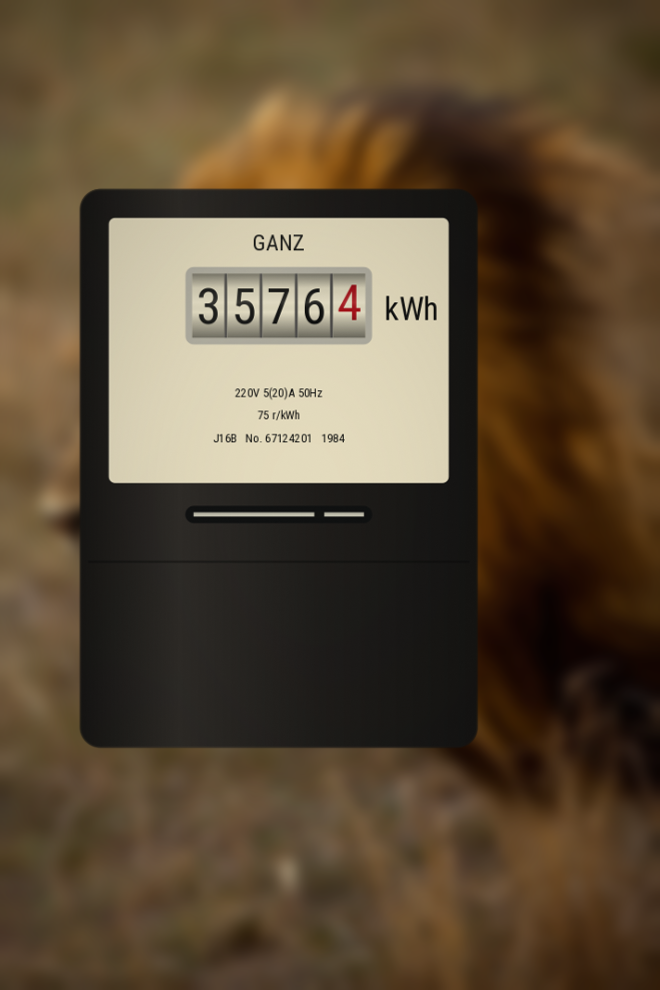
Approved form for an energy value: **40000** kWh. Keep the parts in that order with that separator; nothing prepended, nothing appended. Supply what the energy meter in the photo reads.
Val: **3576.4** kWh
